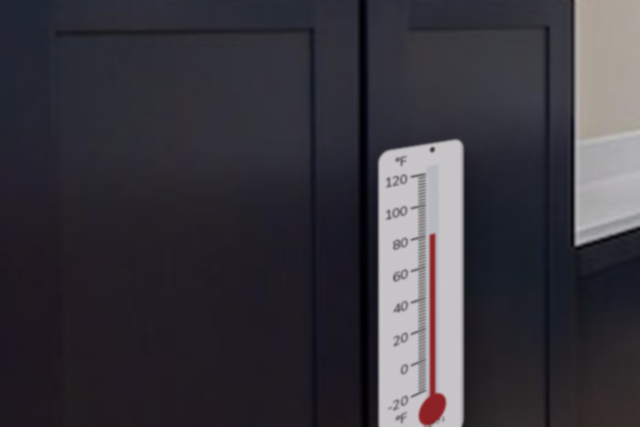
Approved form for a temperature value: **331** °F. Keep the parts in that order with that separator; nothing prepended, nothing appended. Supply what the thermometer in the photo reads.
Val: **80** °F
